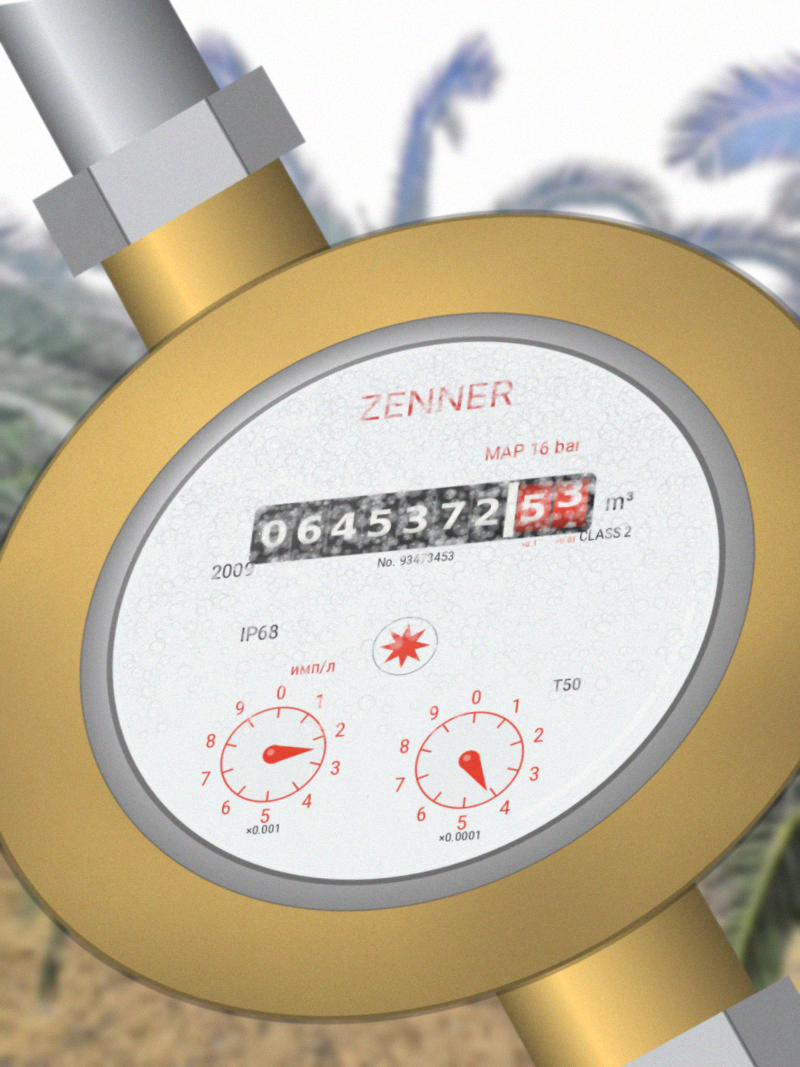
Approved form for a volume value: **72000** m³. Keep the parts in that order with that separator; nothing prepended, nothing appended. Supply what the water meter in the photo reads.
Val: **645372.5324** m³
